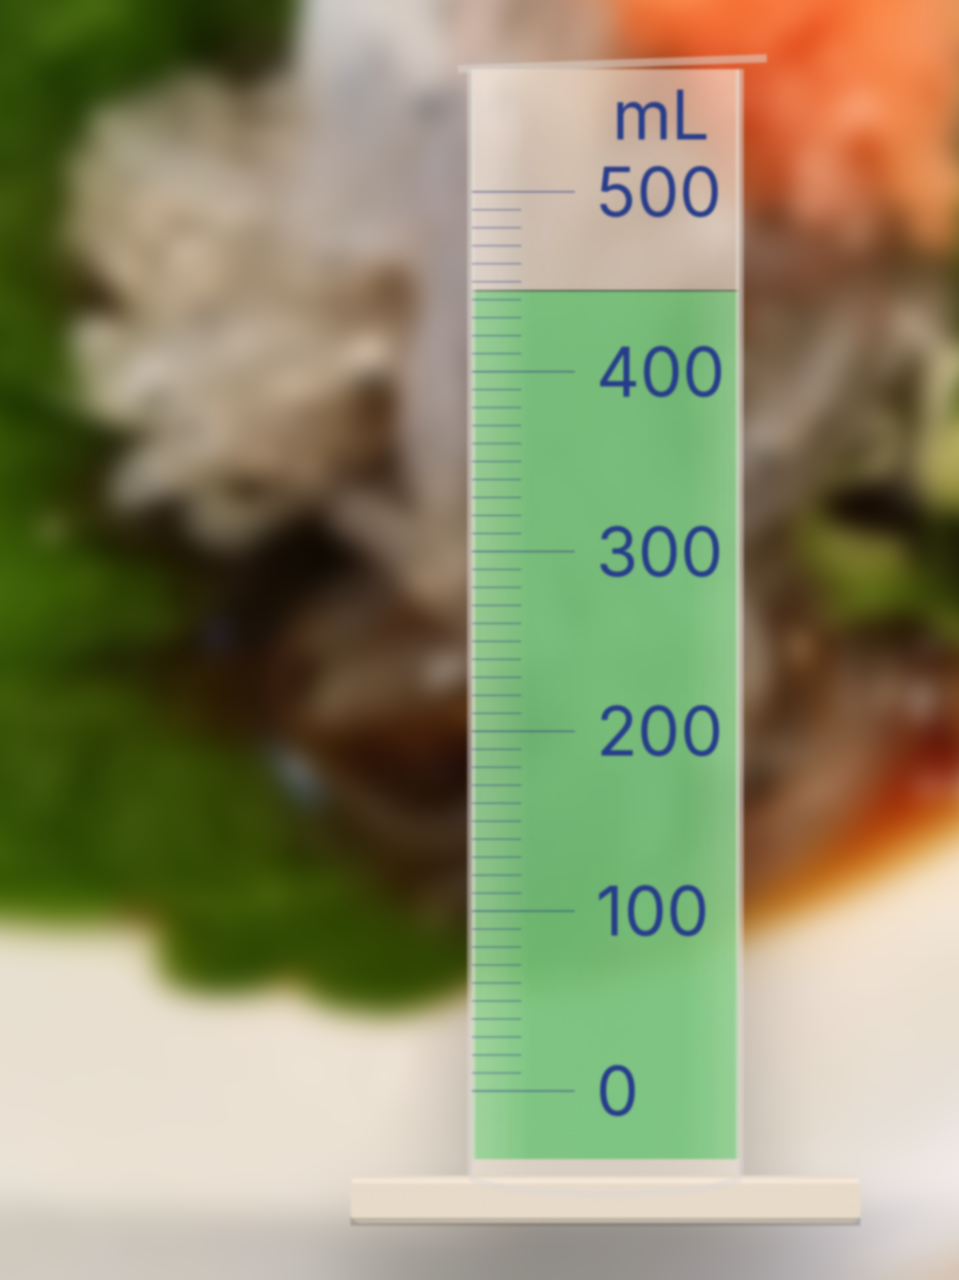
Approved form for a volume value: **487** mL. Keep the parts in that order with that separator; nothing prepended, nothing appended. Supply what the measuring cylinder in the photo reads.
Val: **445** mL
